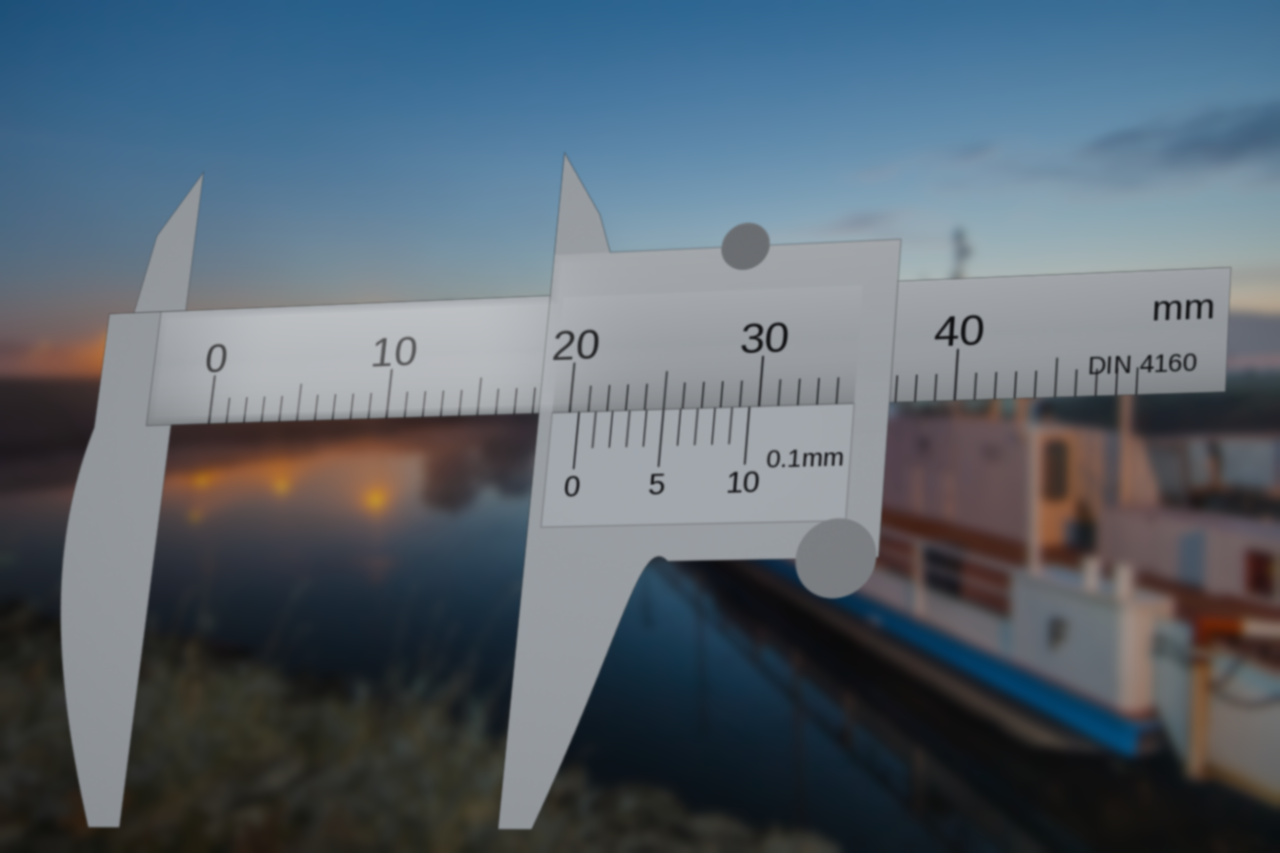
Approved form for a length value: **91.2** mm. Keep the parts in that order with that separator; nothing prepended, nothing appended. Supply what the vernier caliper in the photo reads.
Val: **20.5** mm
